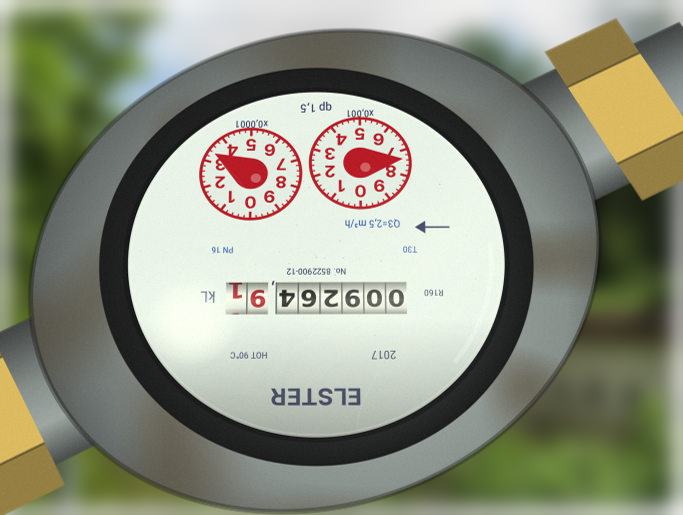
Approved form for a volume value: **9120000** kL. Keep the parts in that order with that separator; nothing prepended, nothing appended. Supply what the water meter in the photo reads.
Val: **9264.9073** kL
